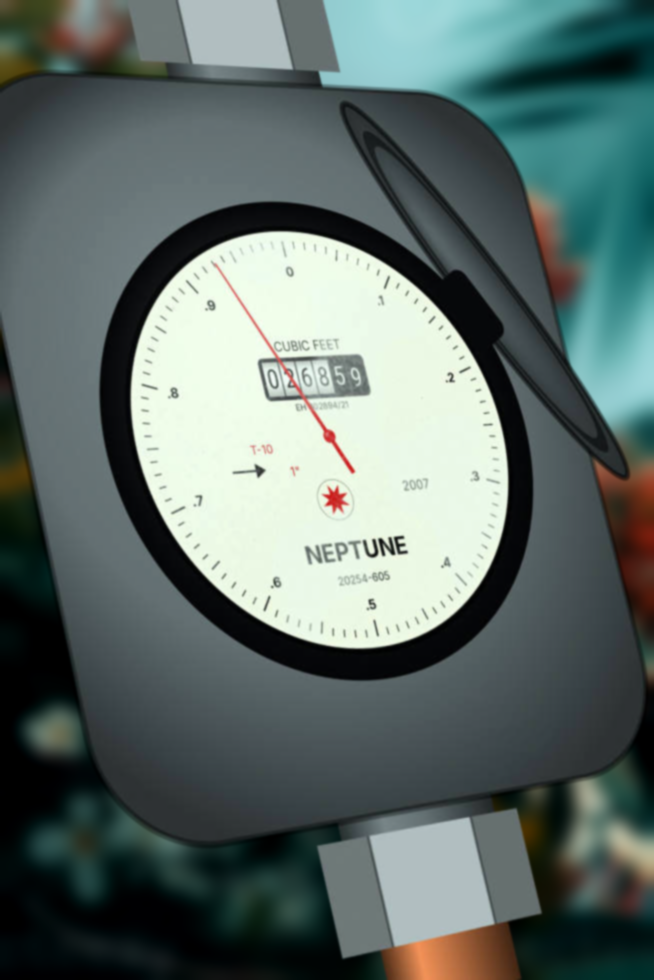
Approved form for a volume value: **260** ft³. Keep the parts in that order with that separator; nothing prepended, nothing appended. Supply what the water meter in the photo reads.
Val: **26858.93** ft³
